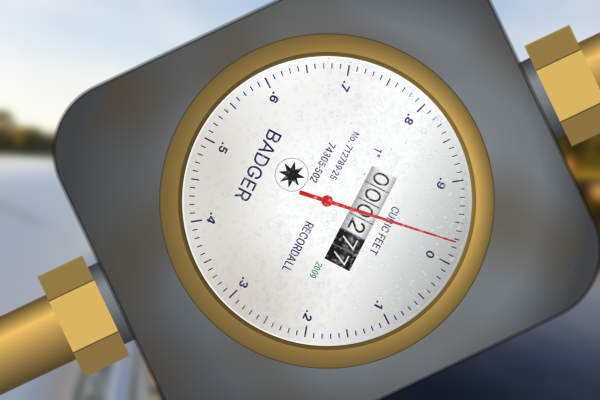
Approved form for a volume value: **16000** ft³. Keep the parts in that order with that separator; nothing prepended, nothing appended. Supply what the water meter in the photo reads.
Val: **276.97** ft³
